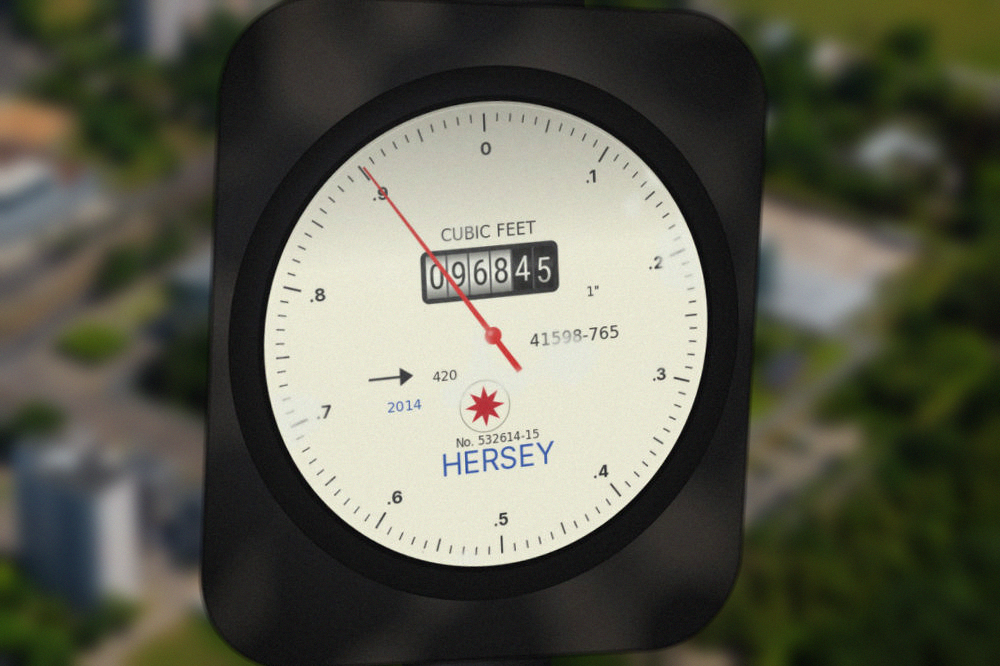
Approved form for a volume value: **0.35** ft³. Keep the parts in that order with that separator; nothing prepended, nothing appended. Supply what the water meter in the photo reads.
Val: **96844.90** ft³
